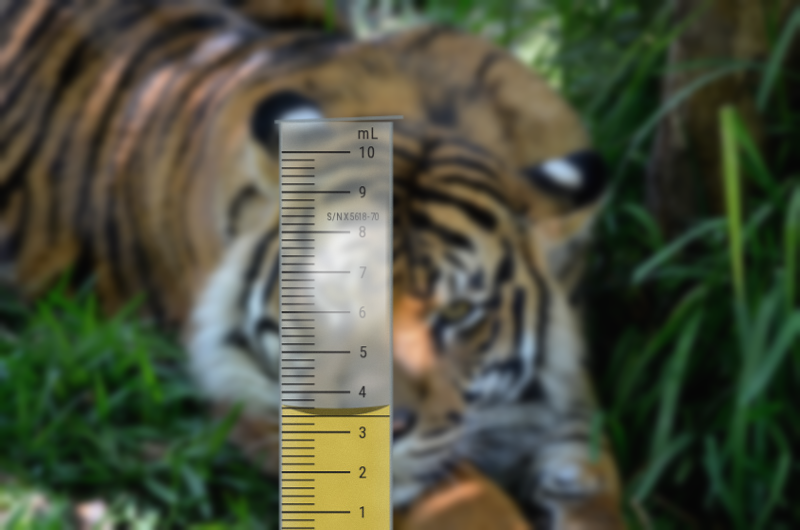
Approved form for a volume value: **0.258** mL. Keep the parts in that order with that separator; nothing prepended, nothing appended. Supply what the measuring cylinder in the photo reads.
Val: **3.4** mL
